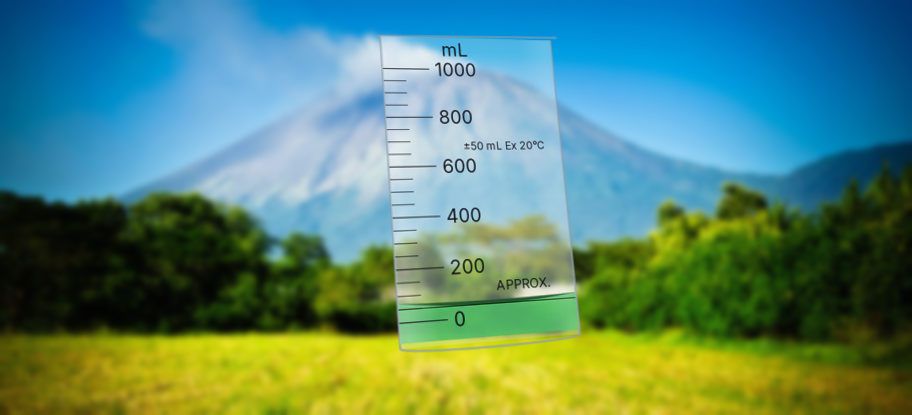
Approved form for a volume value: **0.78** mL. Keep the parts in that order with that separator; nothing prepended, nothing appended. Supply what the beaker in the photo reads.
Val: **50** mL
